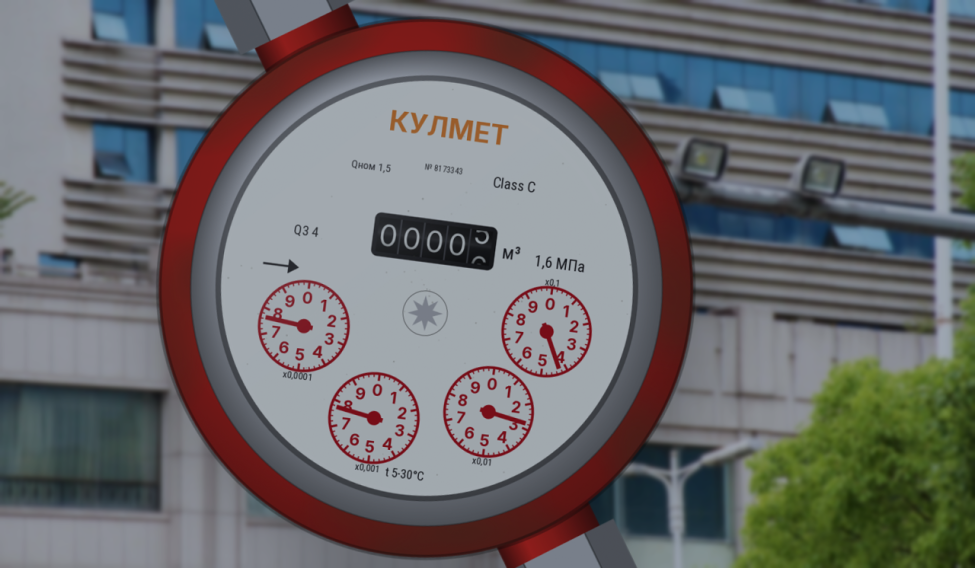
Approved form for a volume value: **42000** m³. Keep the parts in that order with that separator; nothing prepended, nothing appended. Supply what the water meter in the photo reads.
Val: **5.4277** m³
